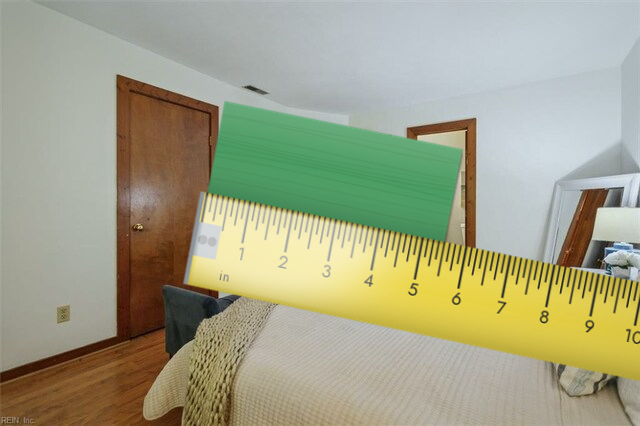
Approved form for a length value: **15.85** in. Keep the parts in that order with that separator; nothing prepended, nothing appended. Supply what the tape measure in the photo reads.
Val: **5.5** in
